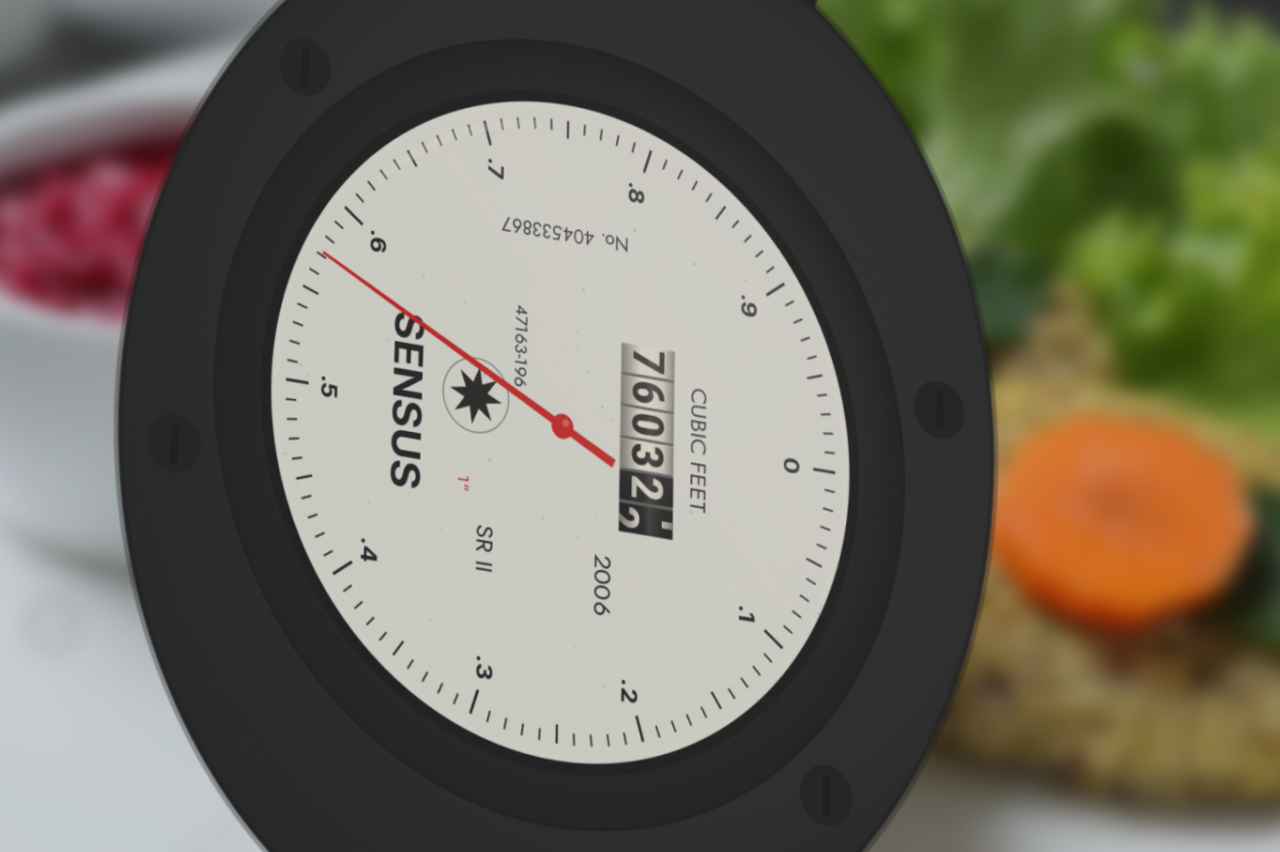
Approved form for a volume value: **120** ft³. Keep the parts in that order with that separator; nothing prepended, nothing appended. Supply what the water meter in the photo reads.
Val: **760321.57** ft³
